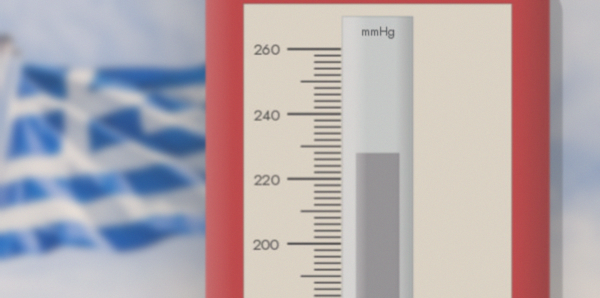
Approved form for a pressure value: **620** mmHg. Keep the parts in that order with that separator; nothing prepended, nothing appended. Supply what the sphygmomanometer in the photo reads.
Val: **228** mmHg
